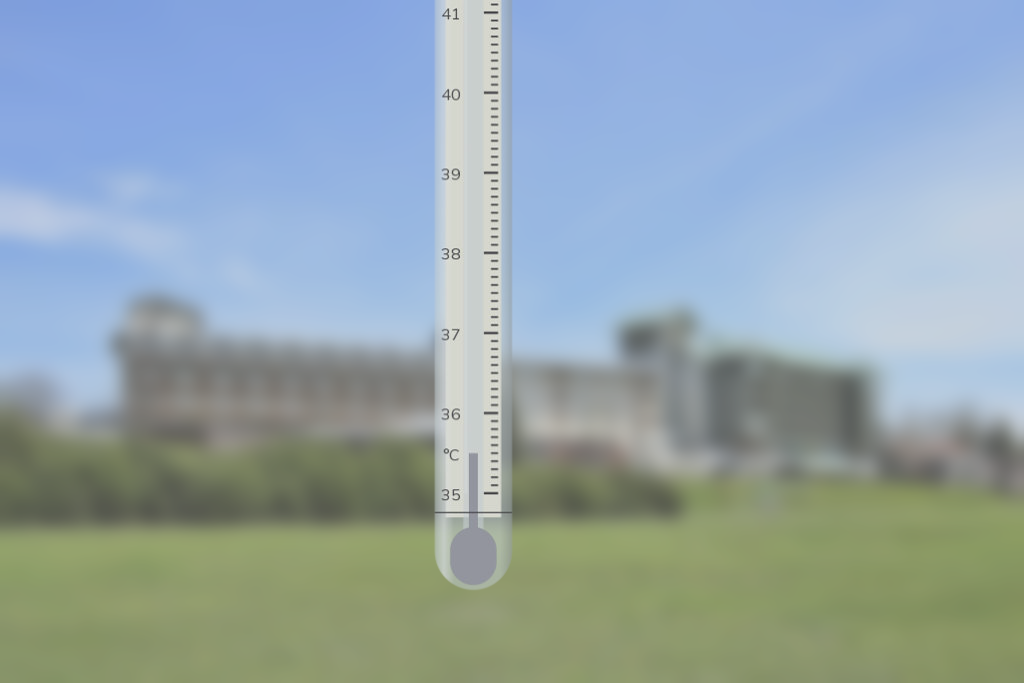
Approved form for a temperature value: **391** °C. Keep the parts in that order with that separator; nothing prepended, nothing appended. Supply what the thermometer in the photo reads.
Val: **35.5** °C
